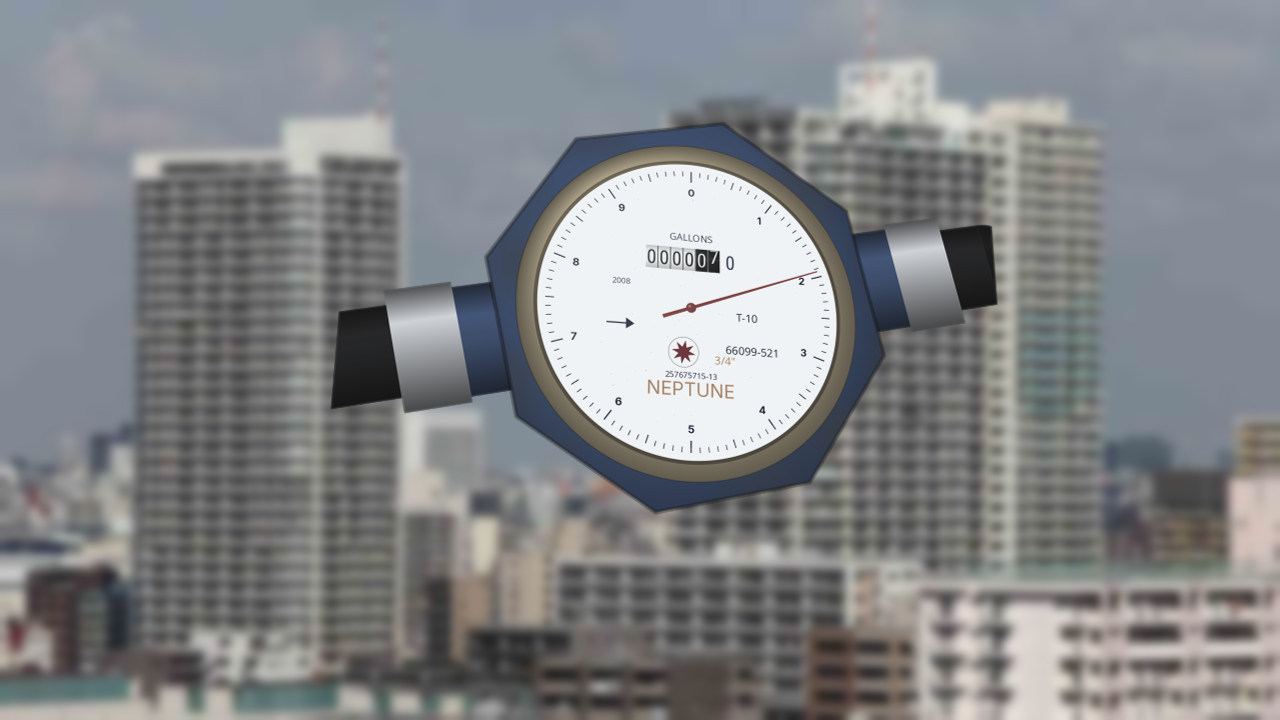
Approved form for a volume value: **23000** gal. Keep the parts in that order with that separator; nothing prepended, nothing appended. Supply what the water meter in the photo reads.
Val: **71.9** gal
